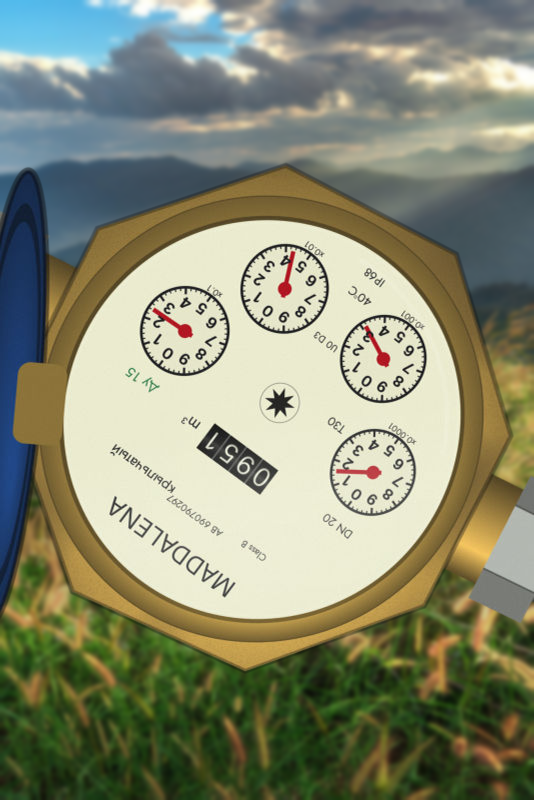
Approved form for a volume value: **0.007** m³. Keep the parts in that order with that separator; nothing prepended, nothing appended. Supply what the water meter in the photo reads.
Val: **951.2431** m³
